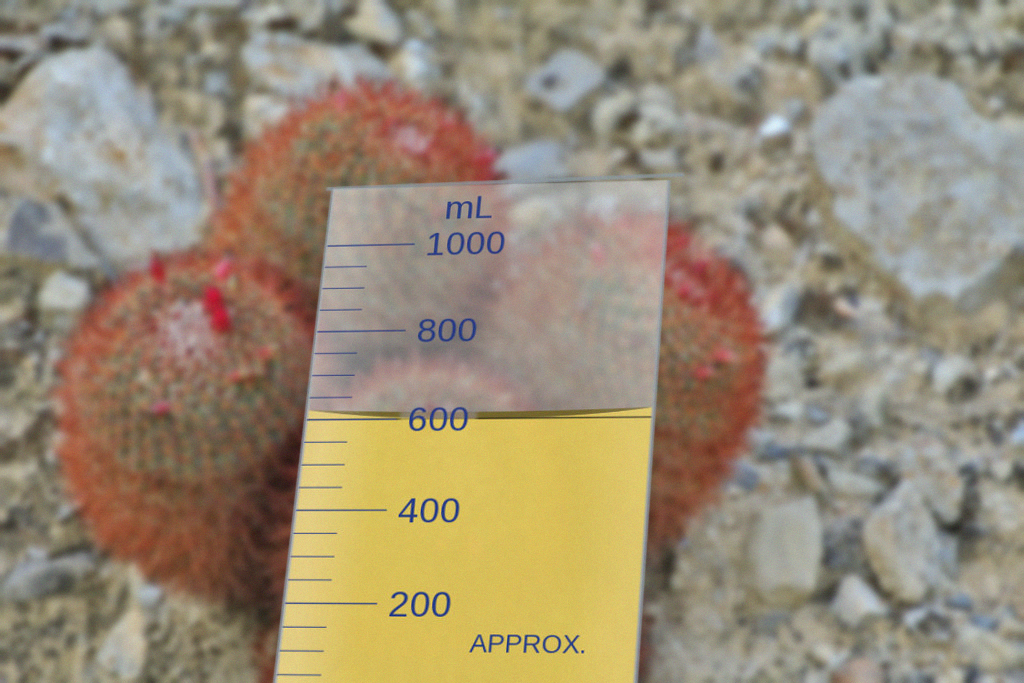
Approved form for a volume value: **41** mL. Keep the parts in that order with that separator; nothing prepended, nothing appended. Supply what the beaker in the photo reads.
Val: **600** mL
